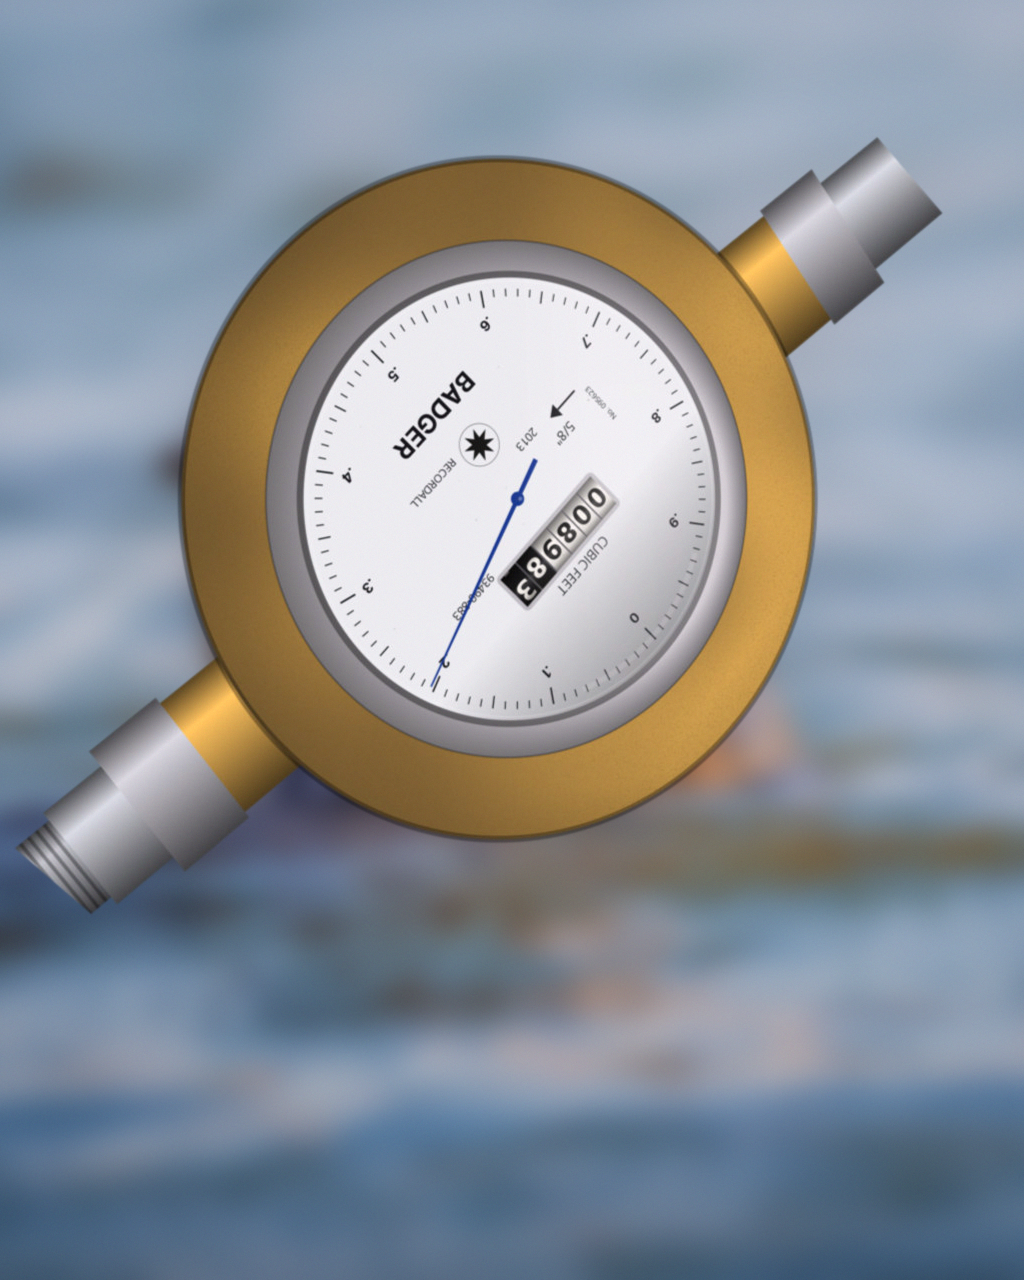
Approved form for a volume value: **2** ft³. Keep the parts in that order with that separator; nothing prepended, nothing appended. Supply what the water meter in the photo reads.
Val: **8983.20** ft³
